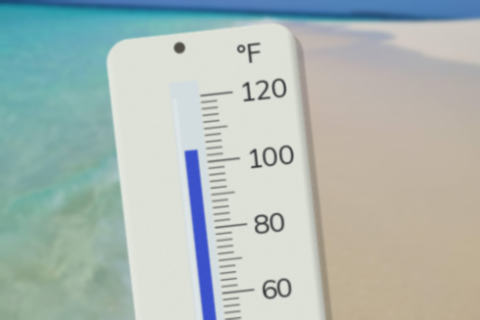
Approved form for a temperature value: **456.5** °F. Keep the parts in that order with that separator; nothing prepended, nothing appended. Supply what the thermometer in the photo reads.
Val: **104** °F
